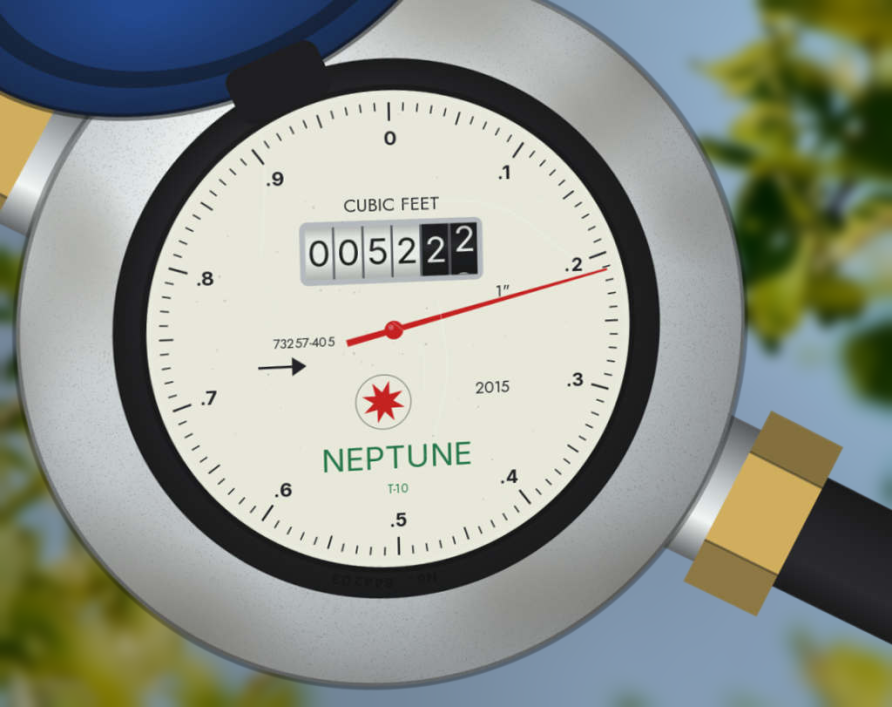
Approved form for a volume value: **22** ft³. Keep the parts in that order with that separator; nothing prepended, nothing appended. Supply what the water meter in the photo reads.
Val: **5222.21** ft³
